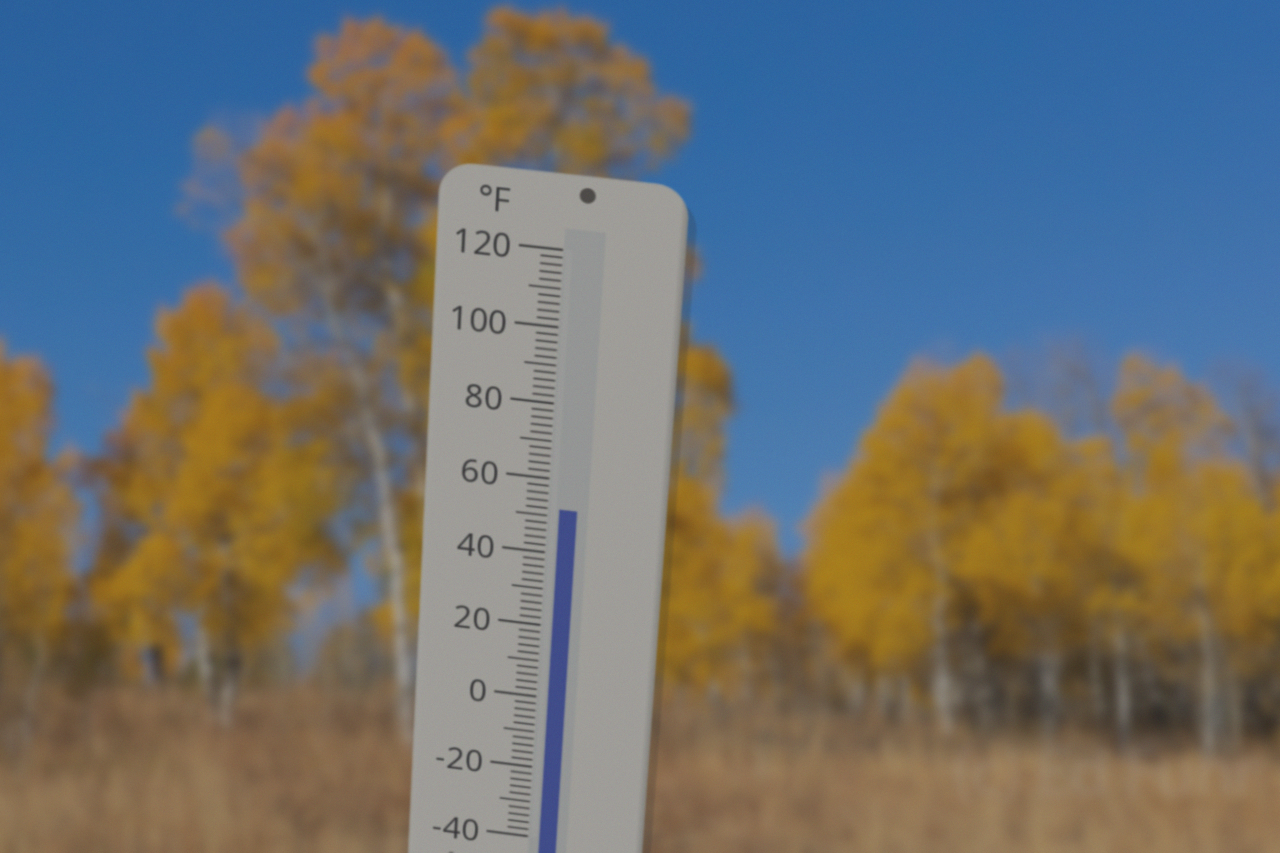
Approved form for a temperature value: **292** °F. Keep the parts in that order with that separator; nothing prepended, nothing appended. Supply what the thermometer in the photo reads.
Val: **52** °F
